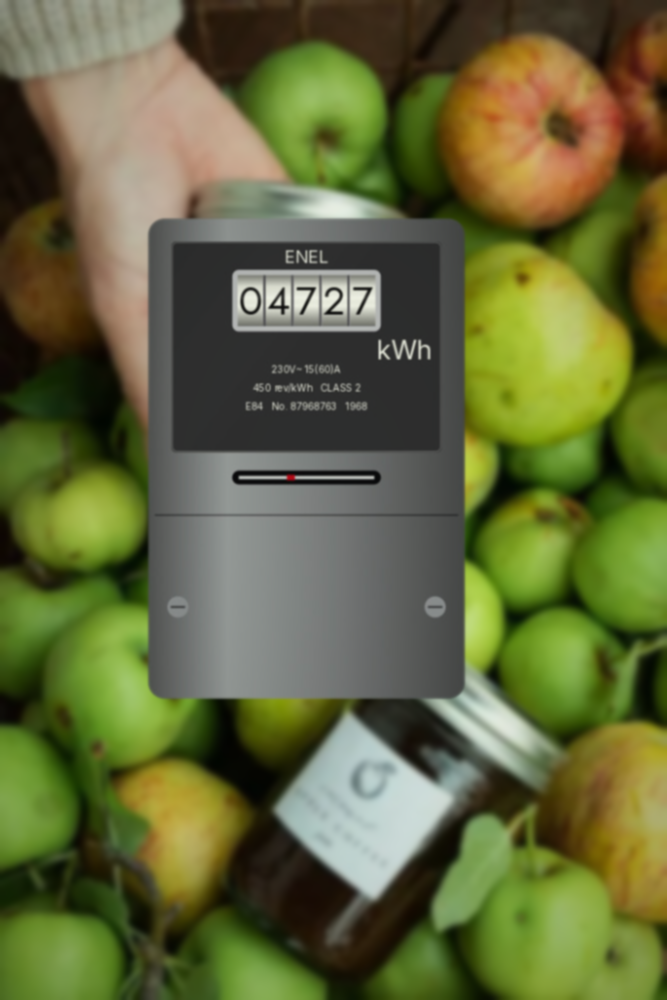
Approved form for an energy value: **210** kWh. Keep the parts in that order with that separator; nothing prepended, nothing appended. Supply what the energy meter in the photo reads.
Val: **4727** kWh
